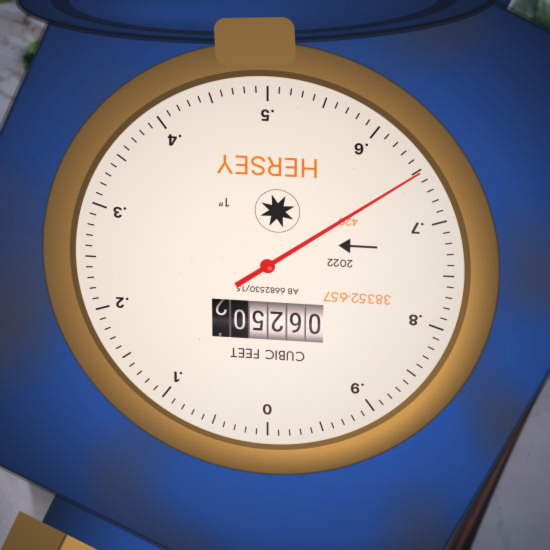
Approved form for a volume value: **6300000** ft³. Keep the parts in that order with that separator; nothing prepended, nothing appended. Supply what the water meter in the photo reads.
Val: **62501.65** ft³
